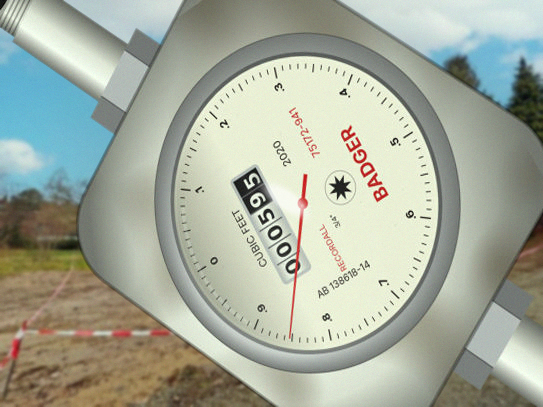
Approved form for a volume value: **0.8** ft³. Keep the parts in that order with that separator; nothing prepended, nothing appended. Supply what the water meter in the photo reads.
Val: **594.85** ft³
